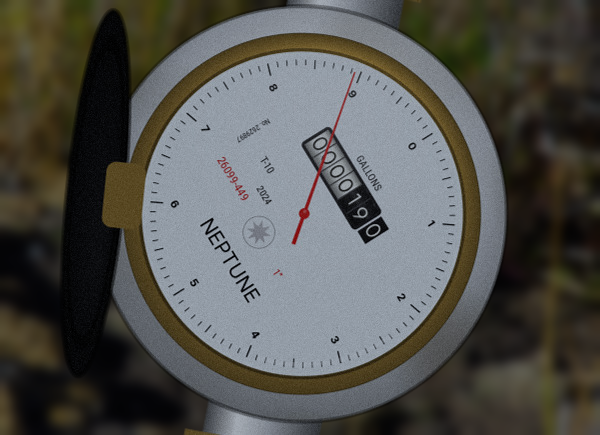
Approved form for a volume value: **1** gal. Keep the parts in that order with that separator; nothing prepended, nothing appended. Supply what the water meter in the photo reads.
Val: **188.9** gal
